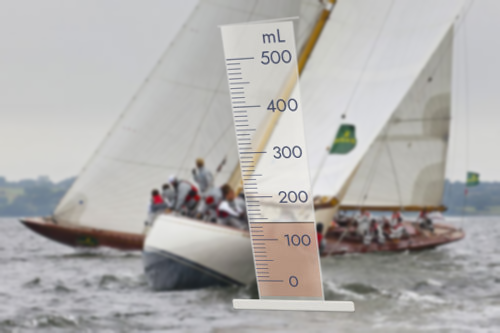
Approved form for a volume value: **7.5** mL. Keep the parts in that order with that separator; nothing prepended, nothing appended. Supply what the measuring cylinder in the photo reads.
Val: **140** mL
